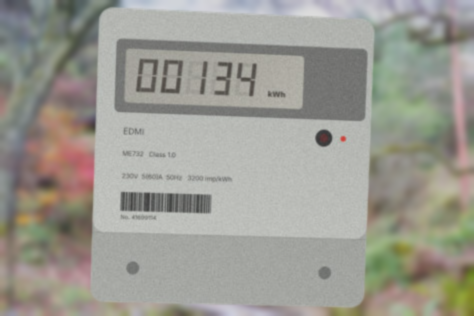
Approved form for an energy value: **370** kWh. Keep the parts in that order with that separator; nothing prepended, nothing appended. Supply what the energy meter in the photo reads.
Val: **134** kWh
